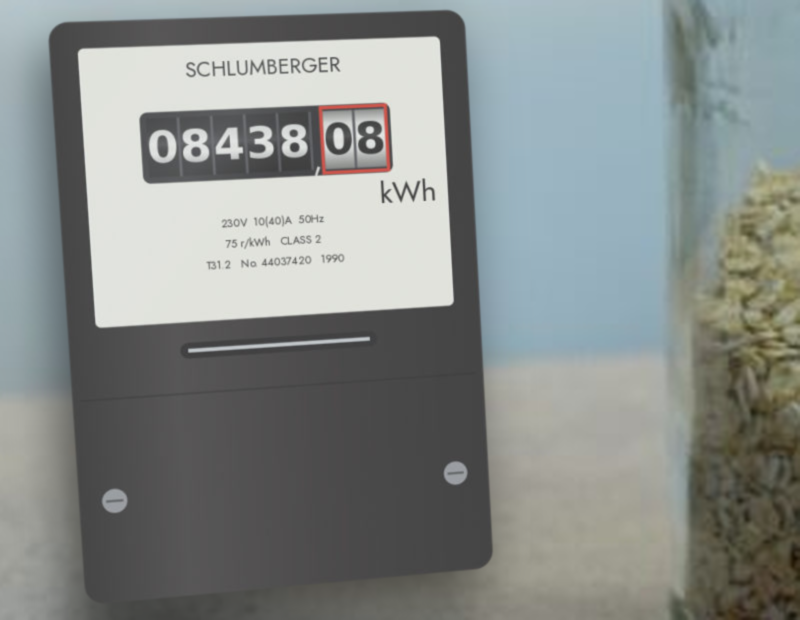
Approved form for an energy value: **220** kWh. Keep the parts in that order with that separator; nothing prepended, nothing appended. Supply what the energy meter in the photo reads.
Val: **8438.08** kWh
